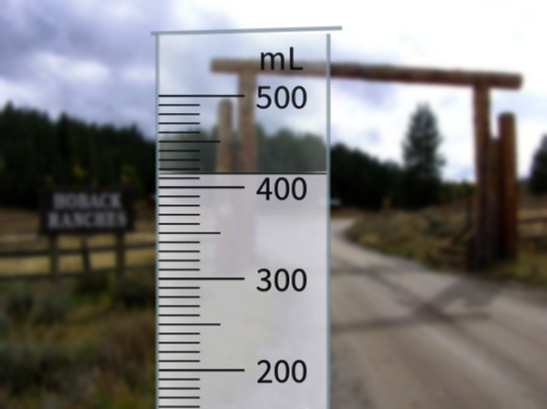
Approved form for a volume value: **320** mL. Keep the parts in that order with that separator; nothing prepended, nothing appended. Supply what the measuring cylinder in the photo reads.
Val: **415** mL
